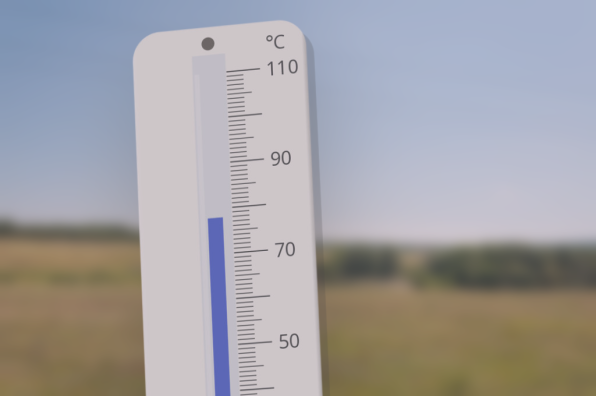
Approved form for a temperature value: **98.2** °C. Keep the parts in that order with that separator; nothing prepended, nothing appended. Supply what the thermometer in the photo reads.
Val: **78** °C
